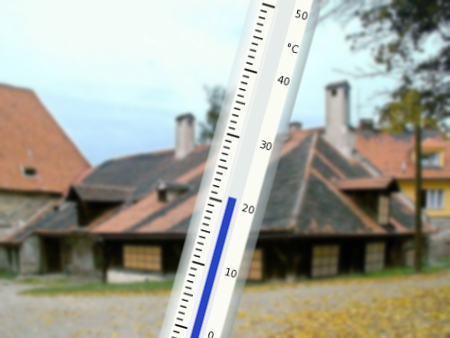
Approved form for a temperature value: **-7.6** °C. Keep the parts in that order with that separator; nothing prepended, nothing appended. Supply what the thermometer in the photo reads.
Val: **21** °C
